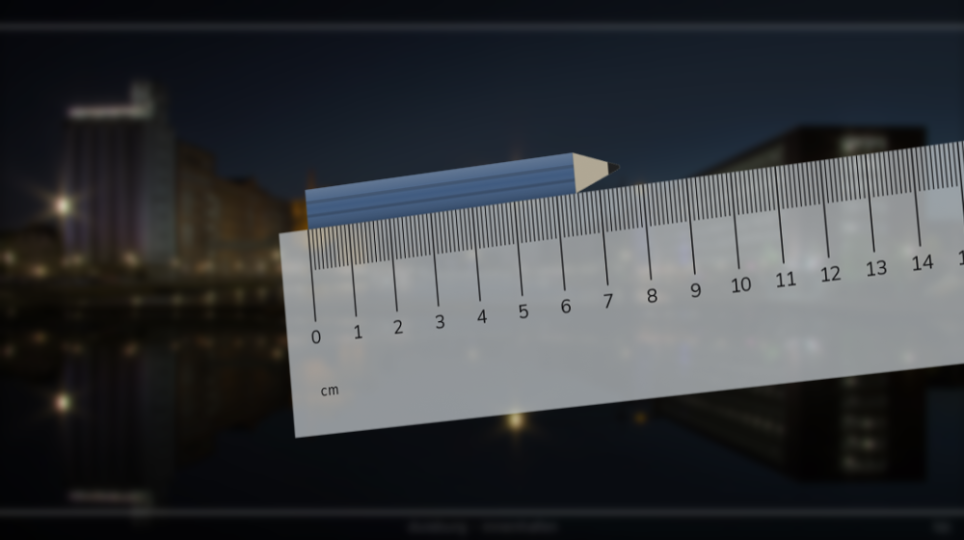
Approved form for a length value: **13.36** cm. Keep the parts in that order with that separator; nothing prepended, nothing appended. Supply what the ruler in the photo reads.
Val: **7.5** cm
